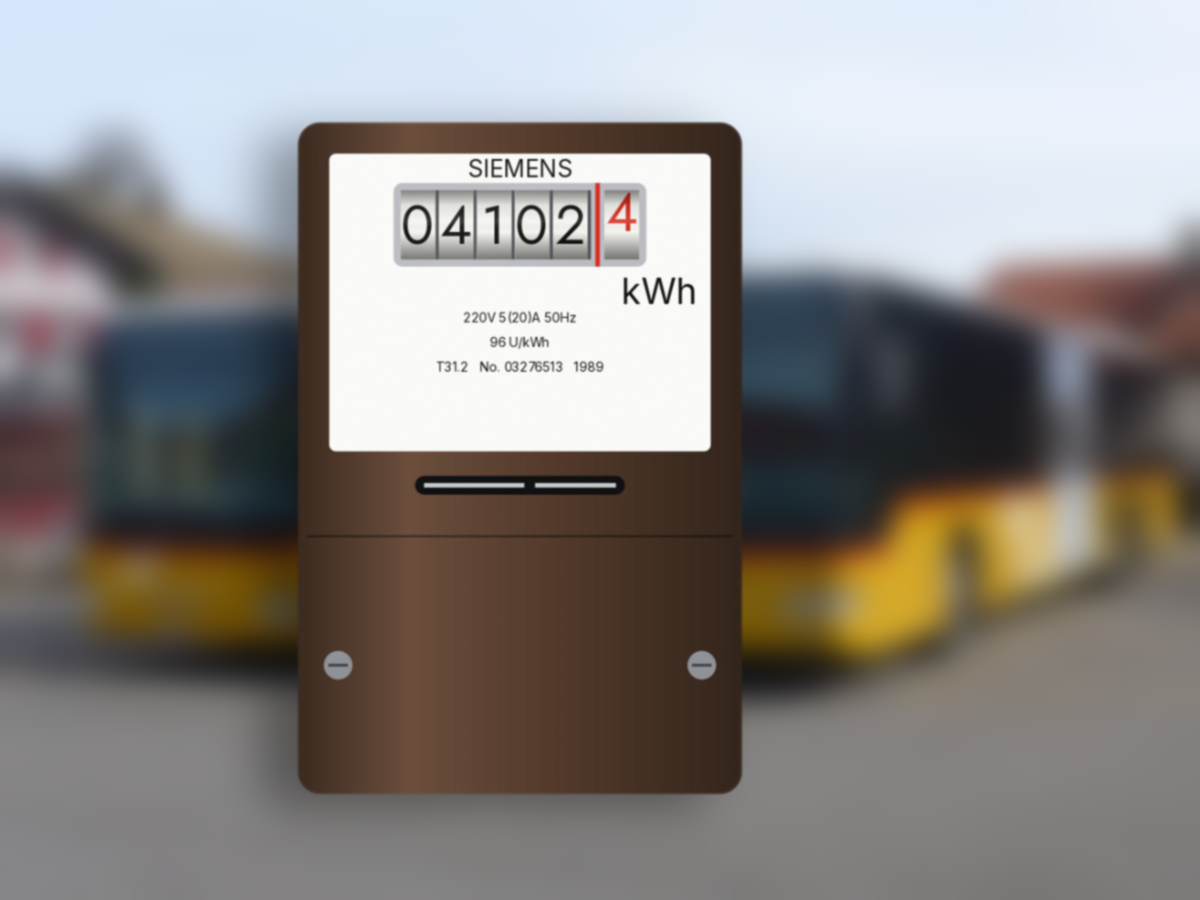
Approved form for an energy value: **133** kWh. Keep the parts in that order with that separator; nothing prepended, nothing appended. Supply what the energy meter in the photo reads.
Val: **4102.4** kWh
